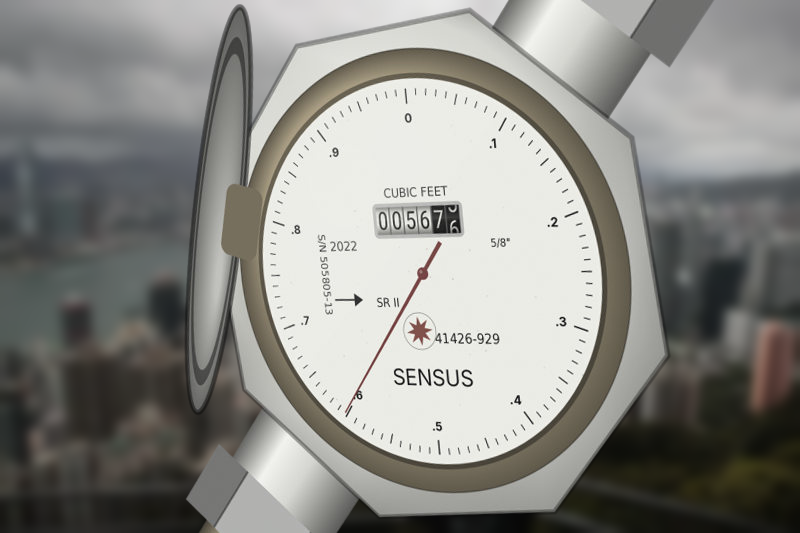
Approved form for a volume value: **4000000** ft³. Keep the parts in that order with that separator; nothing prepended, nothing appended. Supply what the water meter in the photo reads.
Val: **5675.60** ft³
